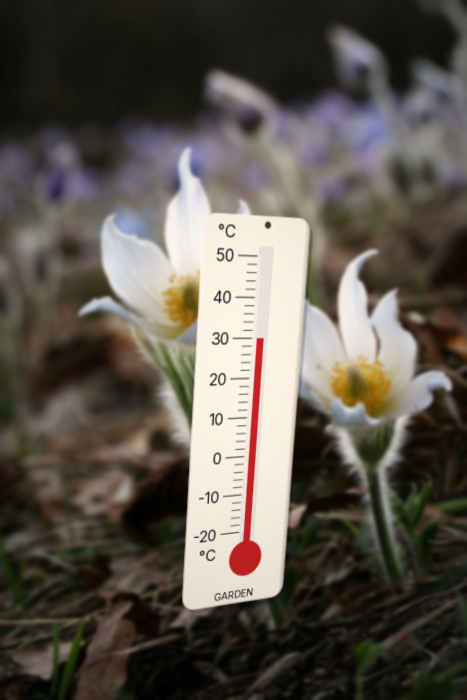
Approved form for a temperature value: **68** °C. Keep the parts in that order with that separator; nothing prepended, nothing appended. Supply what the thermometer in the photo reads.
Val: **30** °C
